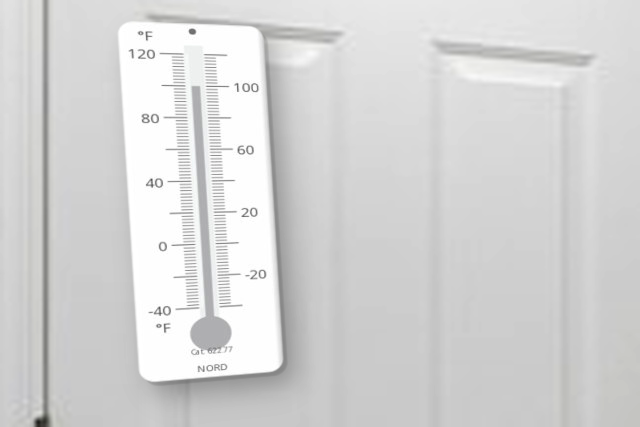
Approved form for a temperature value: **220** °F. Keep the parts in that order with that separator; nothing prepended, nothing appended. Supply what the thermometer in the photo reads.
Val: **100** °F
